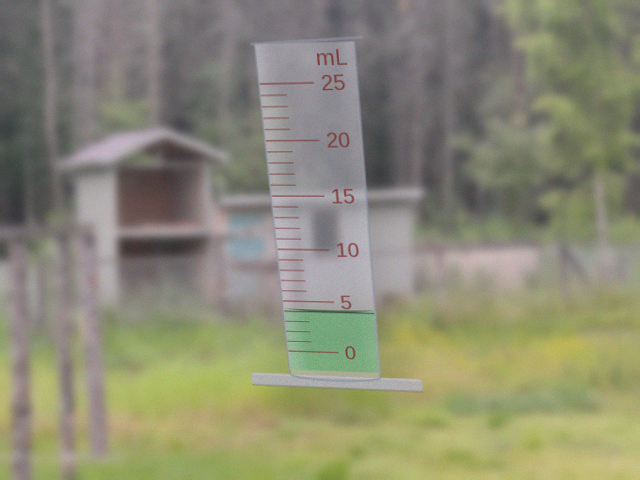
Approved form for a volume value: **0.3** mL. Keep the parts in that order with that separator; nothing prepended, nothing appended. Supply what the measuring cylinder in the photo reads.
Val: **4** mL
